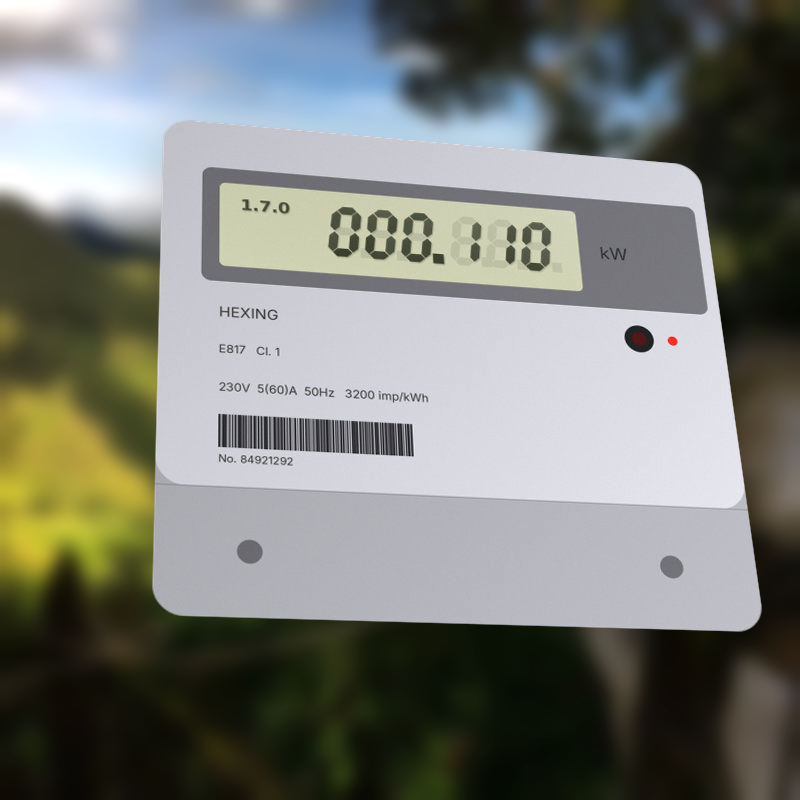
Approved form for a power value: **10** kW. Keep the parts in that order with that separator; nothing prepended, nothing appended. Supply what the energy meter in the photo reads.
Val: **0.110** kW
